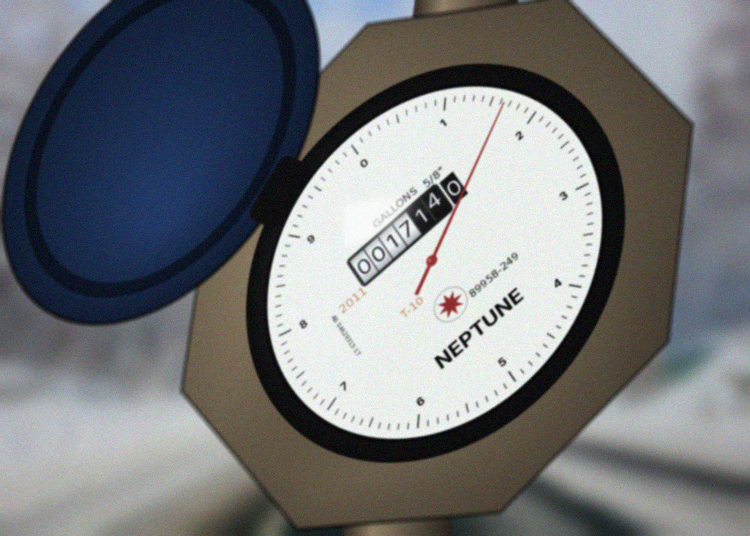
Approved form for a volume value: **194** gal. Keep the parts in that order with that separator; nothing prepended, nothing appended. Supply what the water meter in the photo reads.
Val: **17141.6** gal
